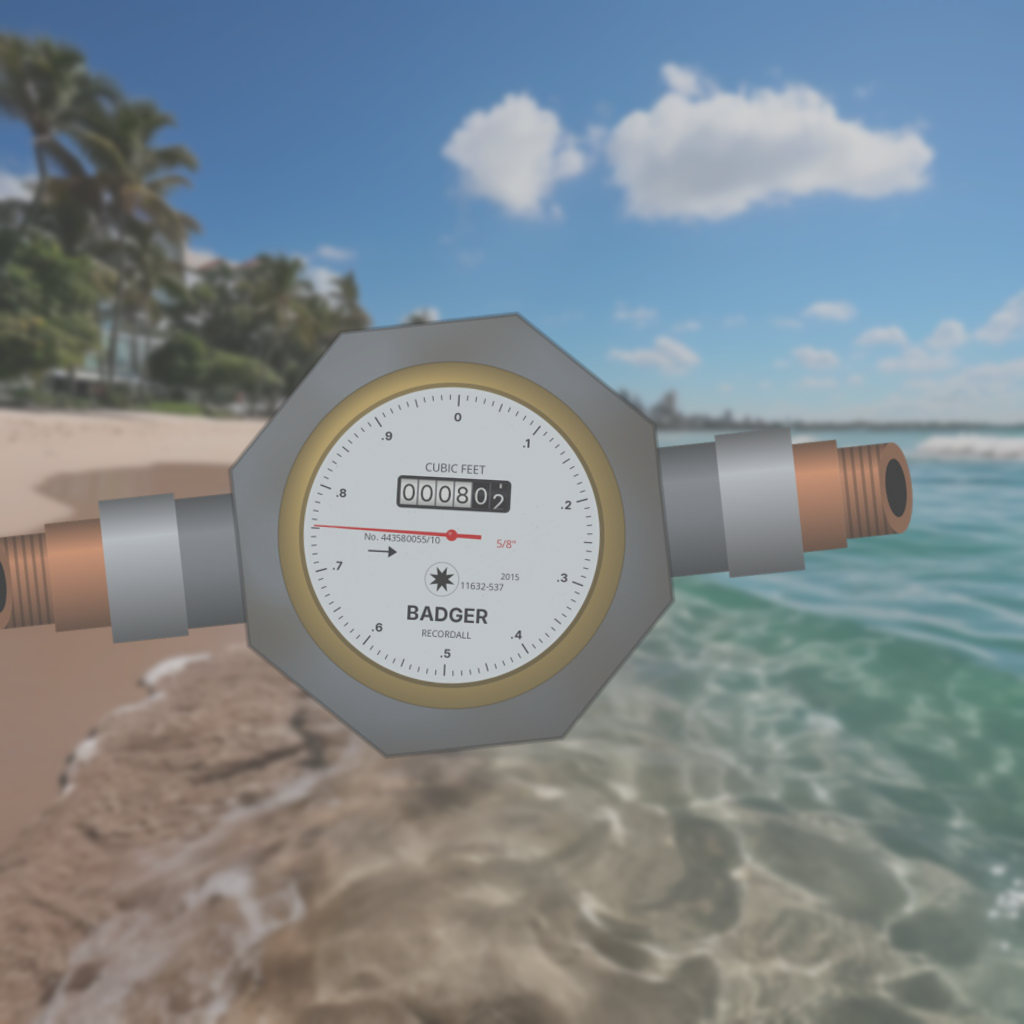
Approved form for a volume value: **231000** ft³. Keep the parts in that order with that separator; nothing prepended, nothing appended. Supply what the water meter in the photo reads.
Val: **801.75** ft³
